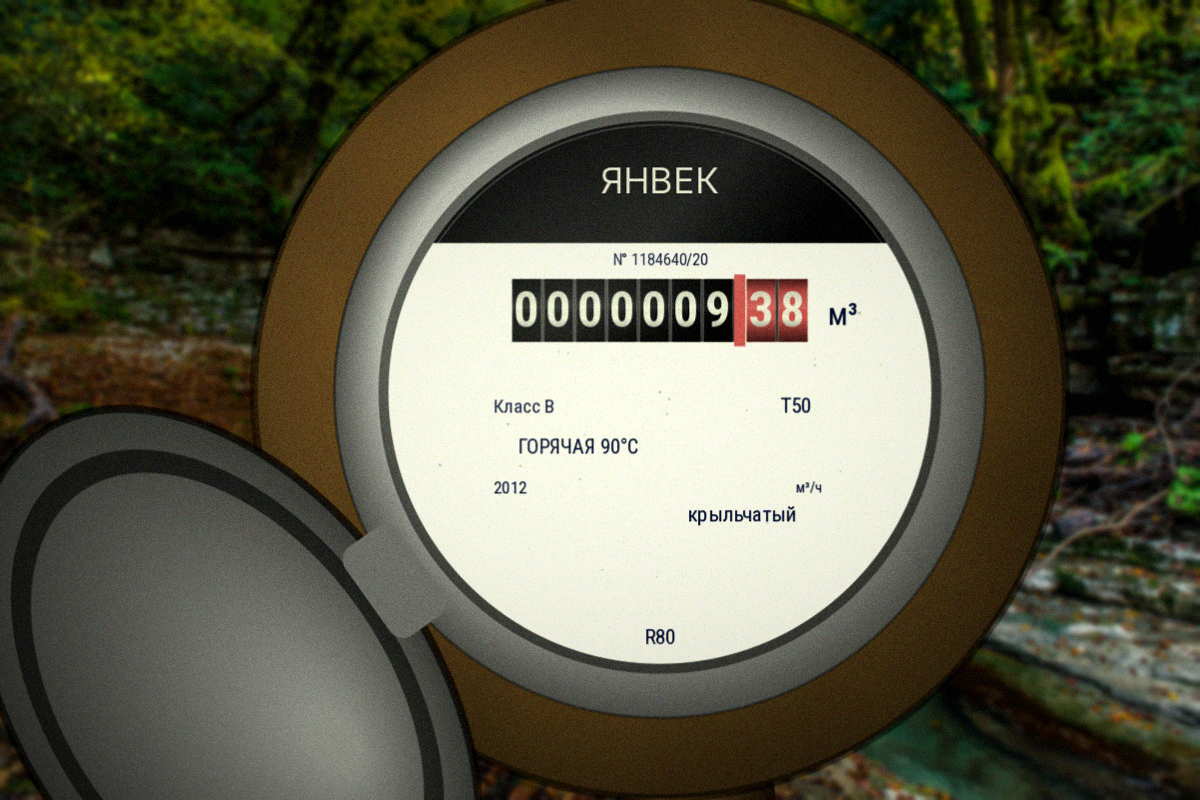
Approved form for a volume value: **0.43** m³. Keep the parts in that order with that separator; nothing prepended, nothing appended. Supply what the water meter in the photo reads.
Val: **9.38** m³
